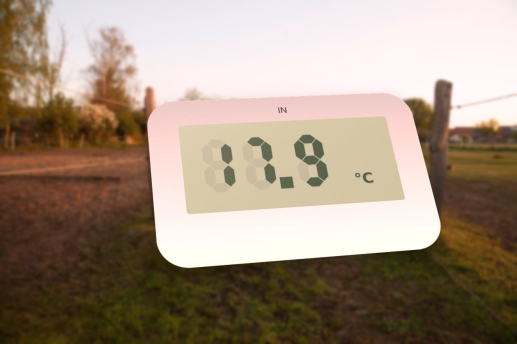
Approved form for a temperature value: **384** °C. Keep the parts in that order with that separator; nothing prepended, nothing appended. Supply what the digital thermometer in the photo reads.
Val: **17.9** °C
